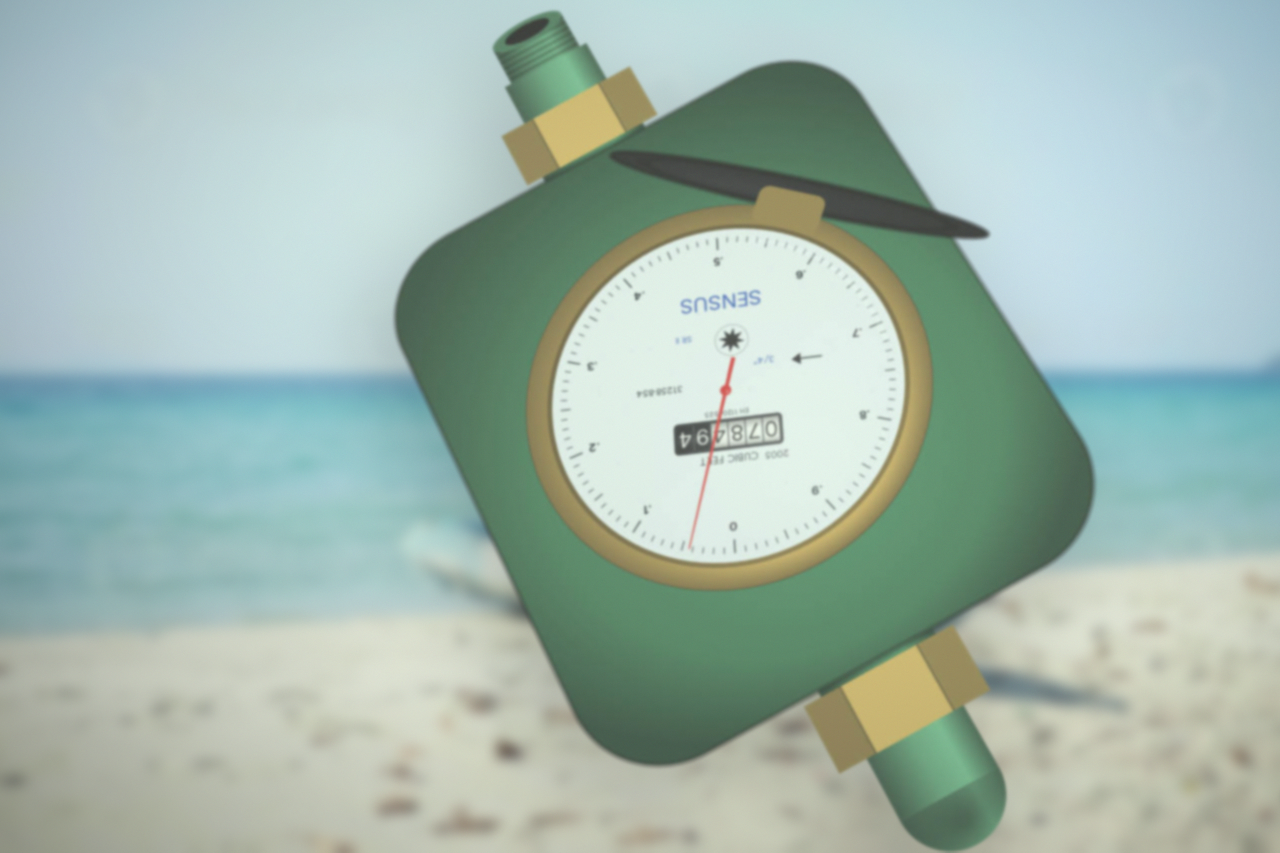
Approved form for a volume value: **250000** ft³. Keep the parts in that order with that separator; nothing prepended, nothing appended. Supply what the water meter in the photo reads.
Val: **78494.04** ft³
